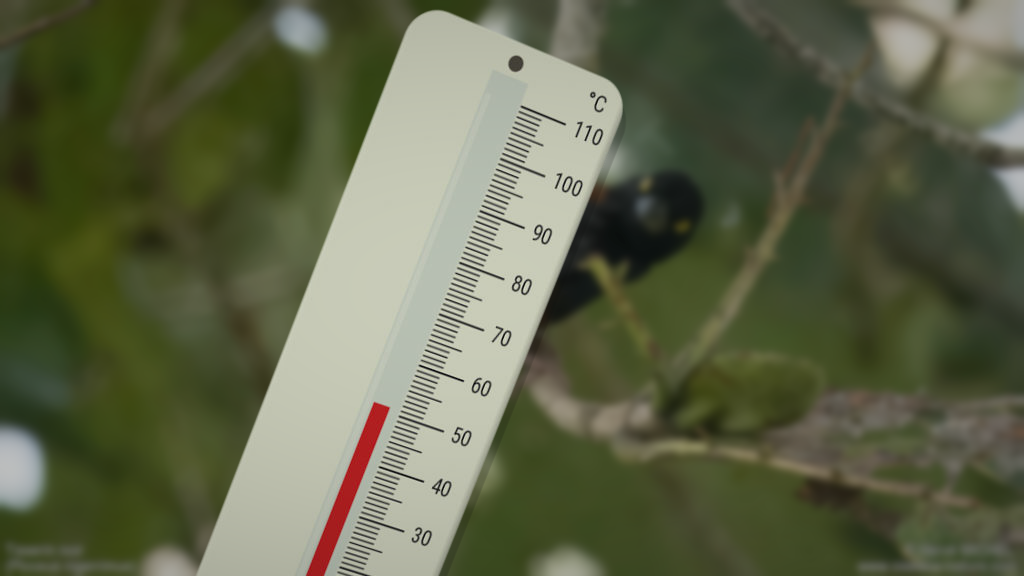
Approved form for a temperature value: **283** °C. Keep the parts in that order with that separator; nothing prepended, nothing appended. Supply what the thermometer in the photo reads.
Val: **51** °C
